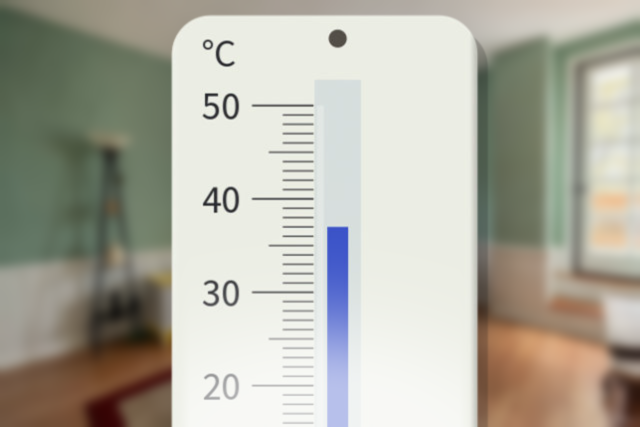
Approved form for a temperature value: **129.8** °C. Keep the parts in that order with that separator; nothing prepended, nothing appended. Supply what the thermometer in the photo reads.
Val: **37** °C
